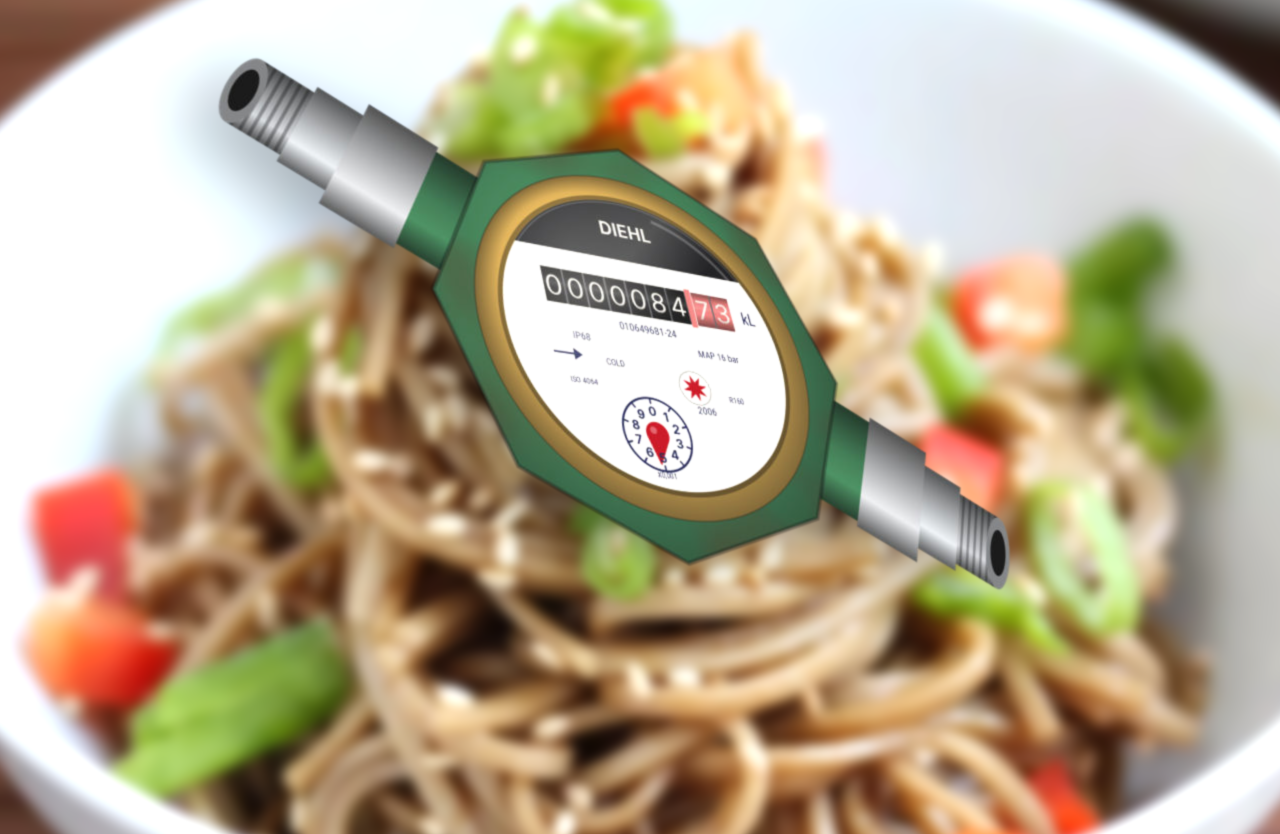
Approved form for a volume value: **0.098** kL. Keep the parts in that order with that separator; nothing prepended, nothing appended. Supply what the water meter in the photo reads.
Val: **84.735** kL
